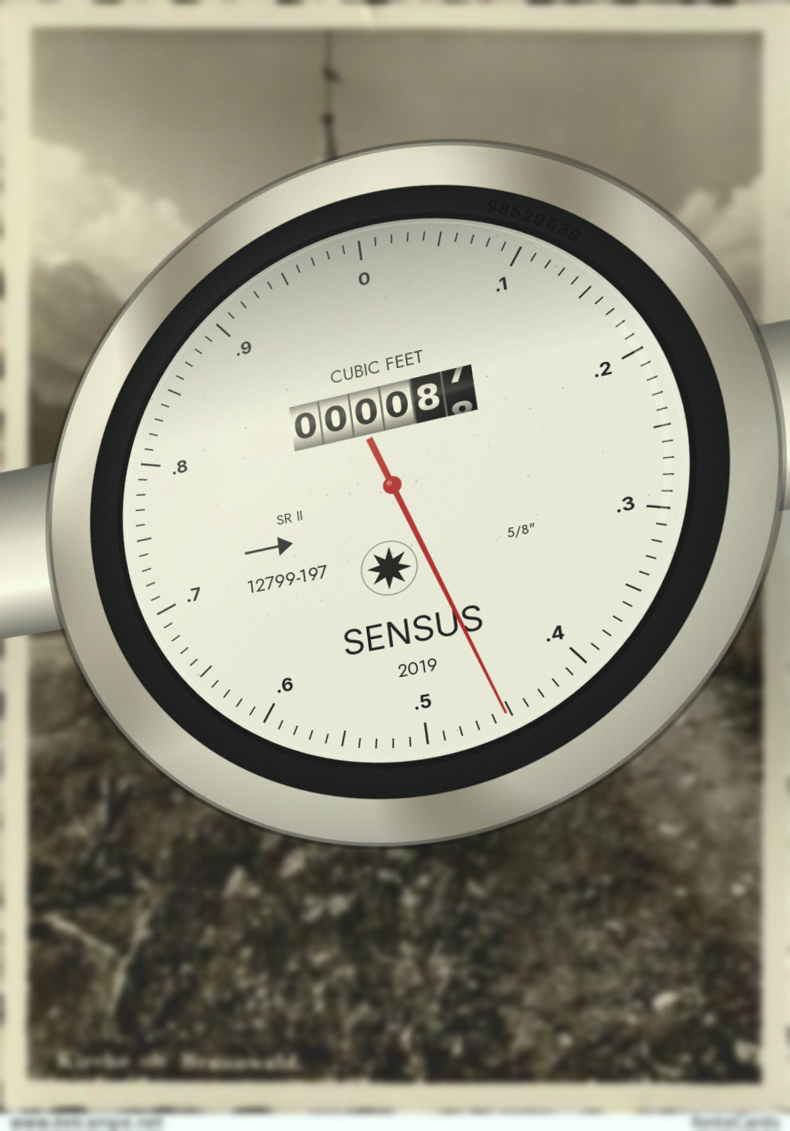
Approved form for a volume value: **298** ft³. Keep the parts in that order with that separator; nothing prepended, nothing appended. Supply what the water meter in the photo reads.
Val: **87.45** ft³
